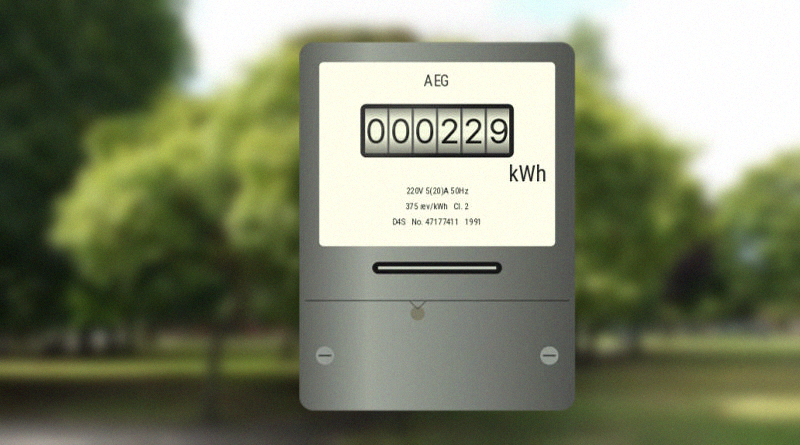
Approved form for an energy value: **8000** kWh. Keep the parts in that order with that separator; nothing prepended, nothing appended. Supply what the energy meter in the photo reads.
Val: **229** kWh
